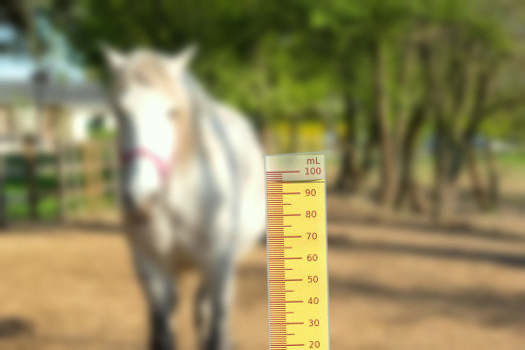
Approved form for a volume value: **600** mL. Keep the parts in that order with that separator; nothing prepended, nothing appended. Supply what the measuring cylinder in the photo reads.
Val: **95** mL
